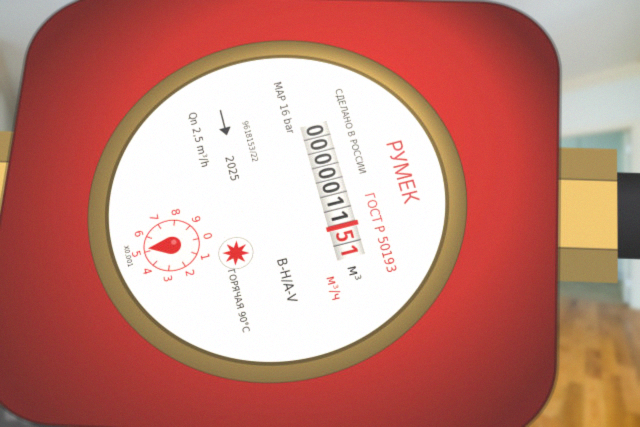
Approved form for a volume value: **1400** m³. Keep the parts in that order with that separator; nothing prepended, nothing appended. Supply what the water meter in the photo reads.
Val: **11.515** m³
